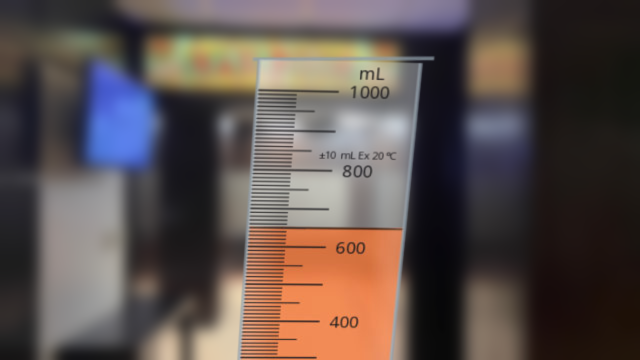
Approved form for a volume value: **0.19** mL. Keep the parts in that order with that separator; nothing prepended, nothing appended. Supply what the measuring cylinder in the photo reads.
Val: **650** mL
